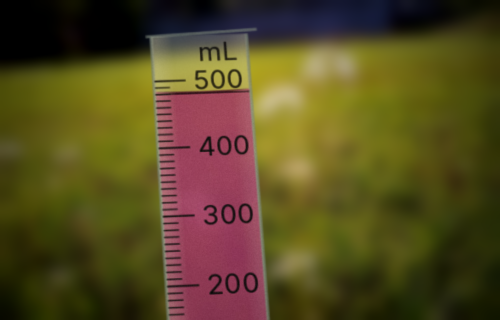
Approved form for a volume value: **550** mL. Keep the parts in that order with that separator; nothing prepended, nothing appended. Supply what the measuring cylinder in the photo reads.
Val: **480** mL
